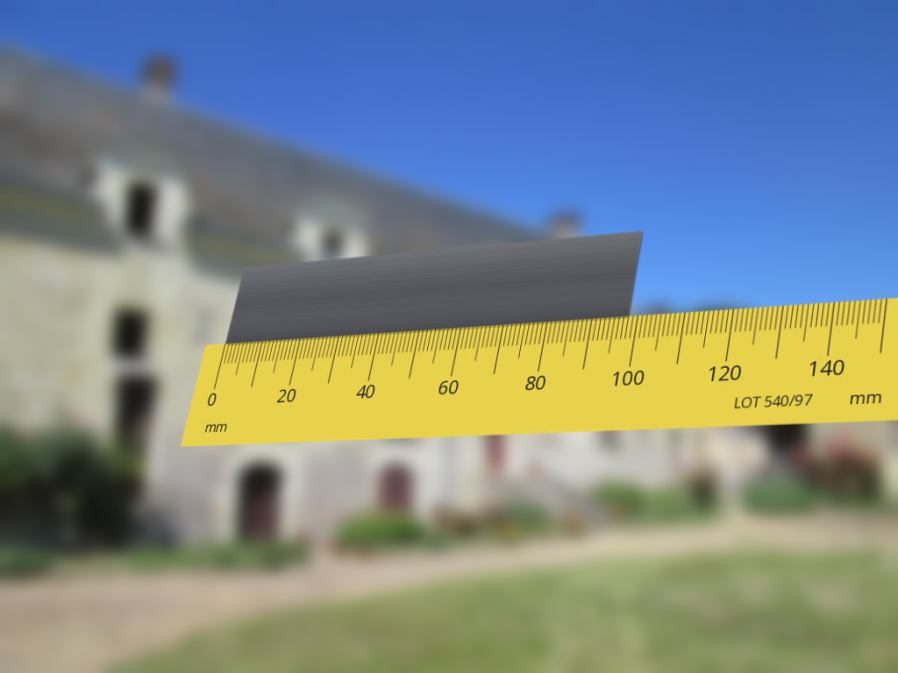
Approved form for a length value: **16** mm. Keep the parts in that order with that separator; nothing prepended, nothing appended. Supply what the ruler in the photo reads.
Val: **98** mm
